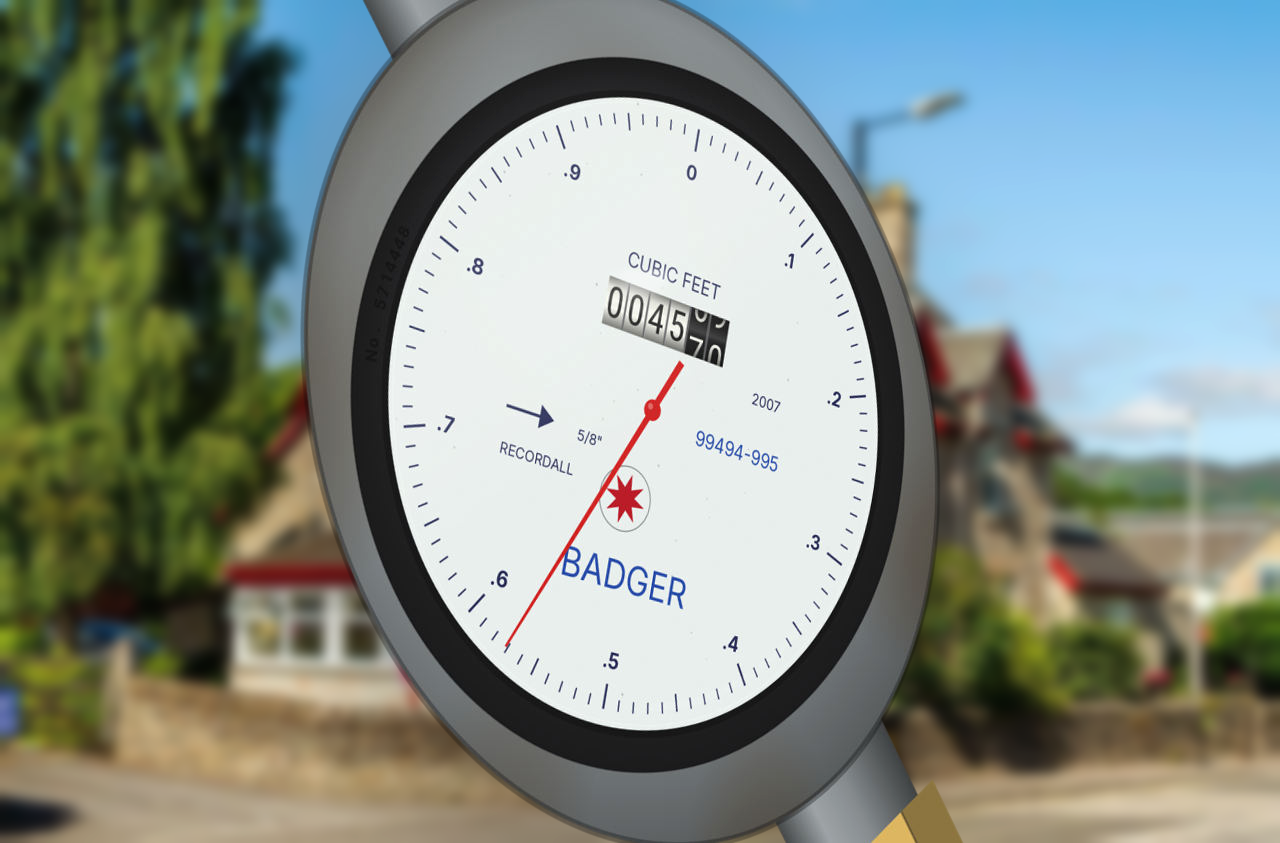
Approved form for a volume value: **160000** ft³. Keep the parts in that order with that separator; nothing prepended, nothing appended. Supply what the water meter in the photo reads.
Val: **4569.57** ft³
